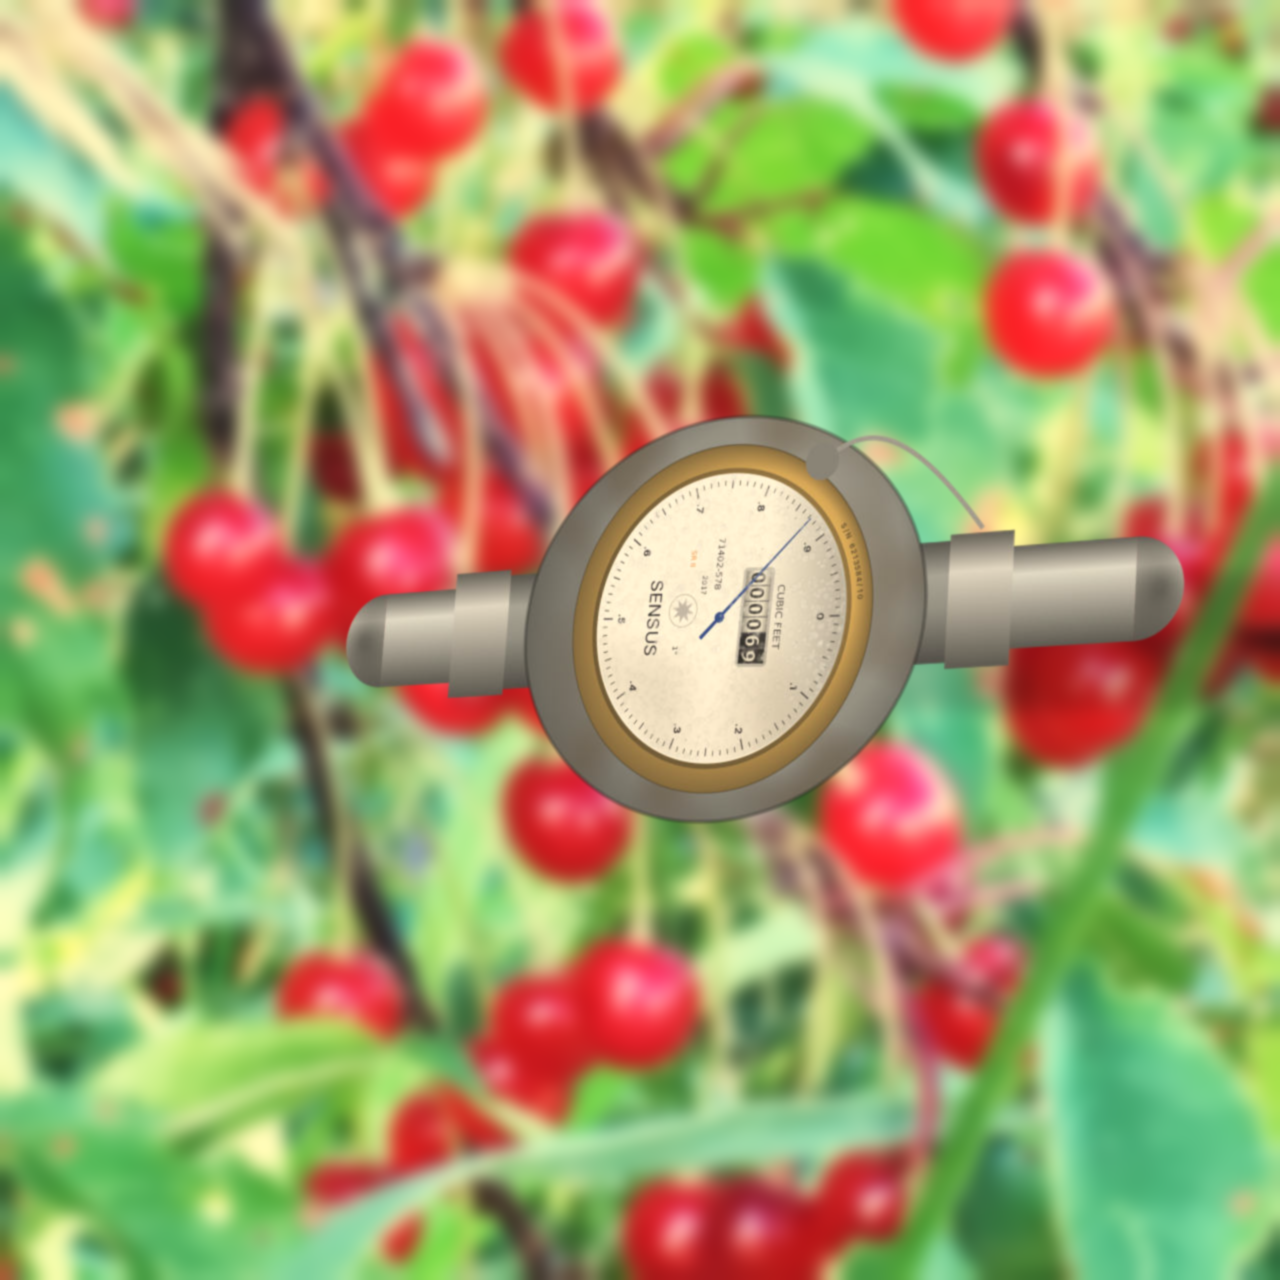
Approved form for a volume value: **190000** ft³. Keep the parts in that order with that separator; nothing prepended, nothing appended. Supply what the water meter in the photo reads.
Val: **68.87** ft³
